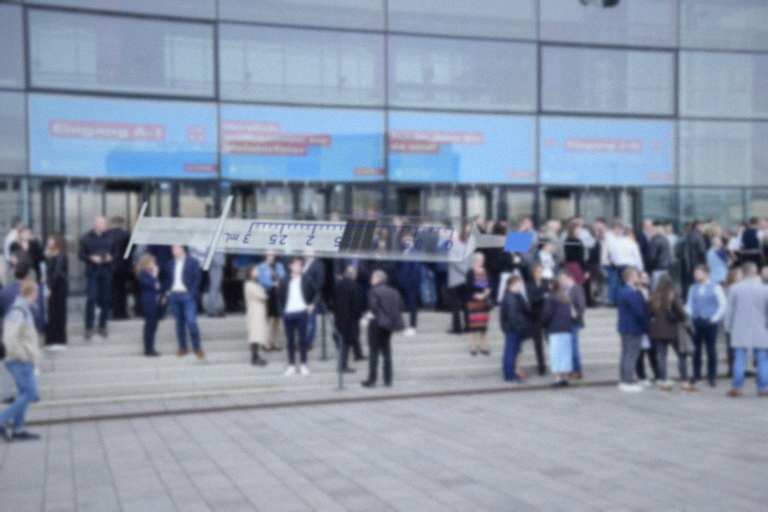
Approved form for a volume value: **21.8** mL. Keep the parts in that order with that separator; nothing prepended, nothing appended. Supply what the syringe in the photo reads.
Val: **1.1** mL
